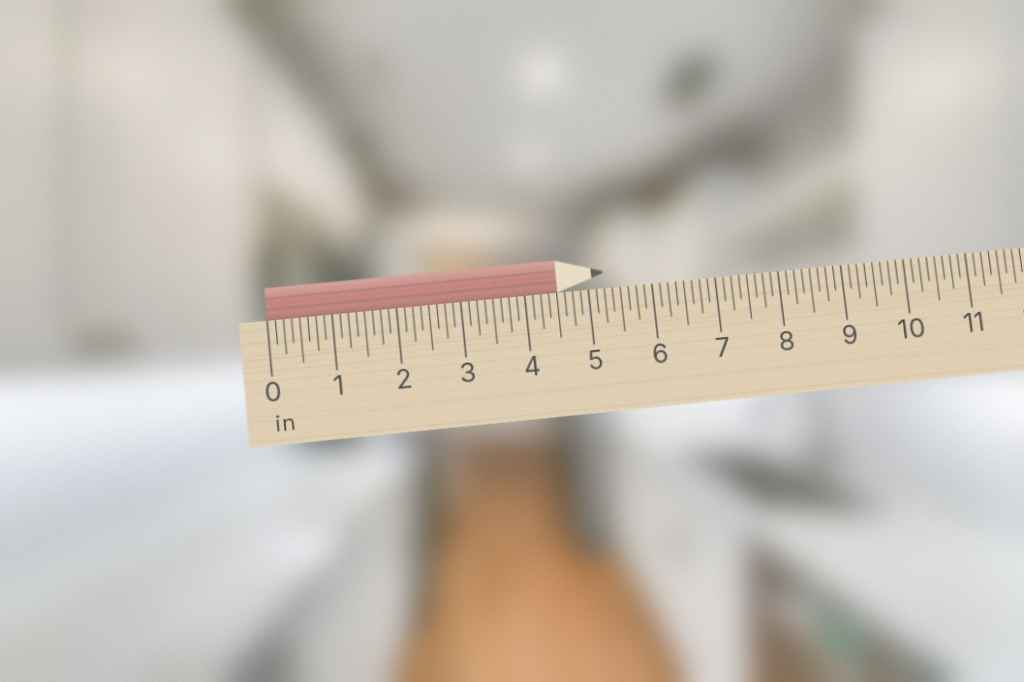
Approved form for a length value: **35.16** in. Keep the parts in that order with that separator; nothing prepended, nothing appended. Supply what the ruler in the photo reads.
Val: **5.25** in
